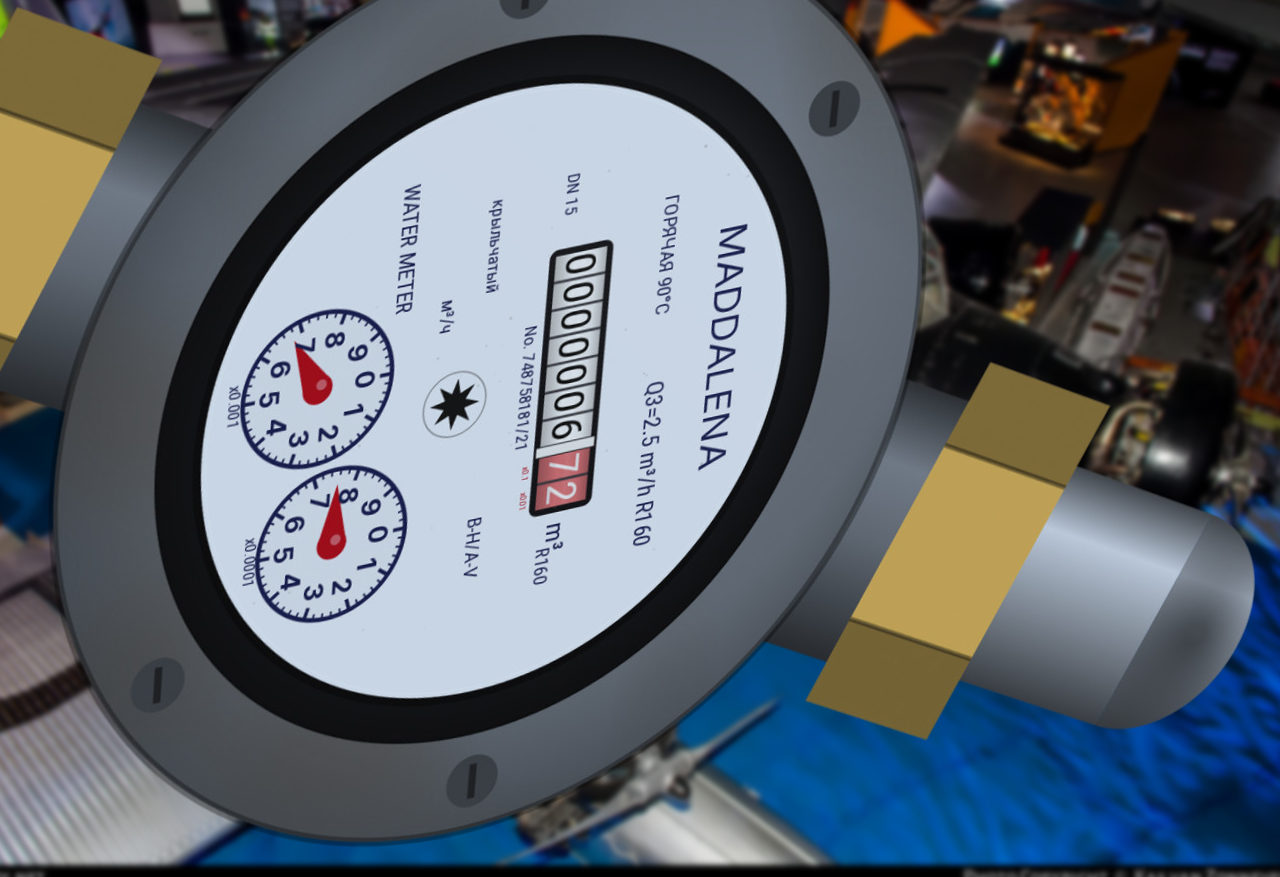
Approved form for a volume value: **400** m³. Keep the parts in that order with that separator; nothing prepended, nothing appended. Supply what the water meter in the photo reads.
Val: **6.7267** m³
